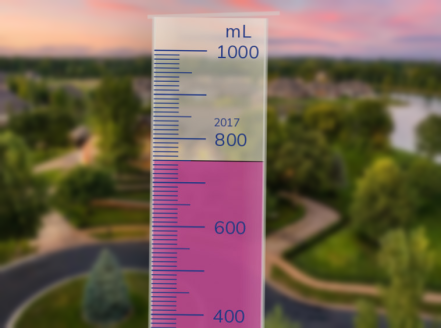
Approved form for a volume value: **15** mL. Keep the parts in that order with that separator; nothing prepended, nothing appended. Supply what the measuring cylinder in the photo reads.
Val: **750** mL
